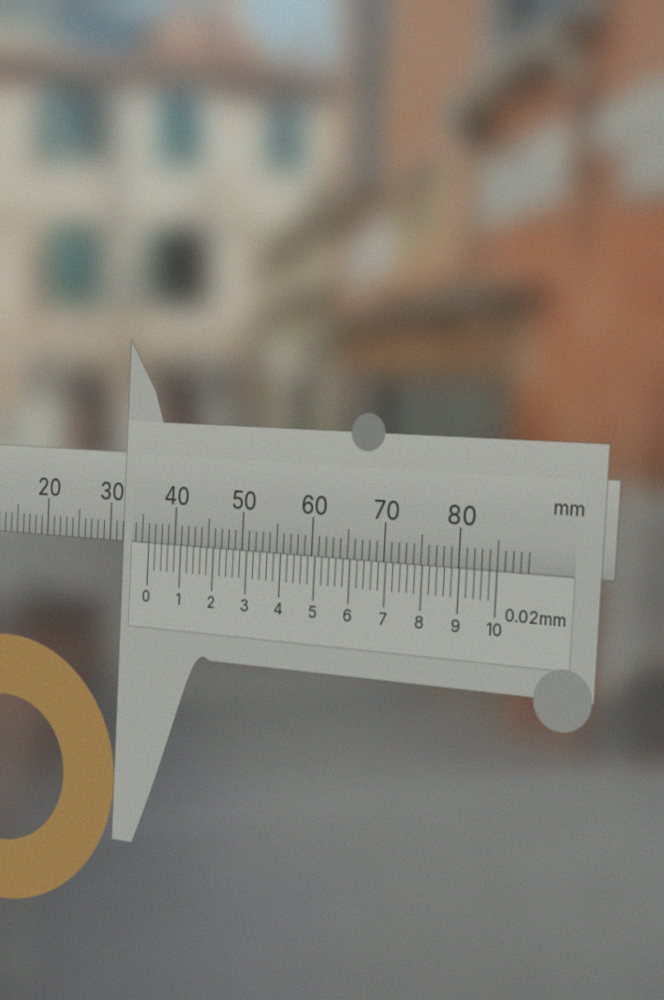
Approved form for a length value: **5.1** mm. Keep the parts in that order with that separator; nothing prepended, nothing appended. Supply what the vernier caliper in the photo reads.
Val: **36.0** mm
